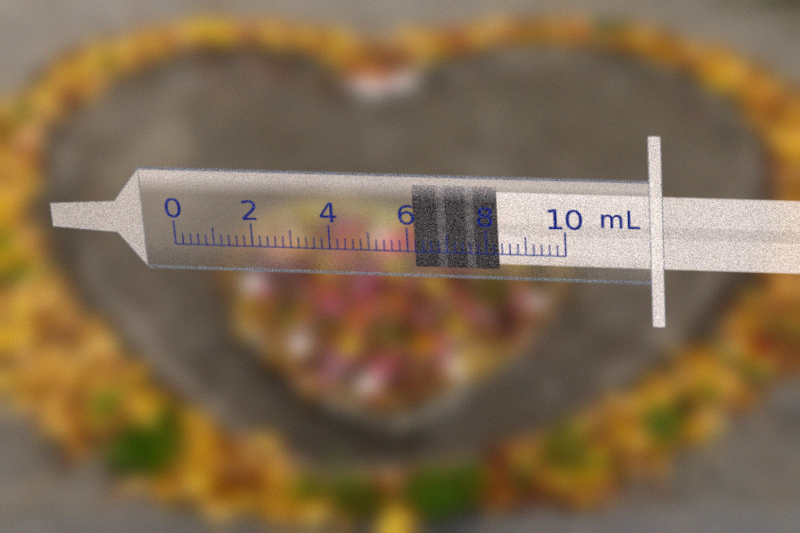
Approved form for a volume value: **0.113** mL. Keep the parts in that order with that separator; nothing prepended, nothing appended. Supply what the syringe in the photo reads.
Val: **6.2** mL
